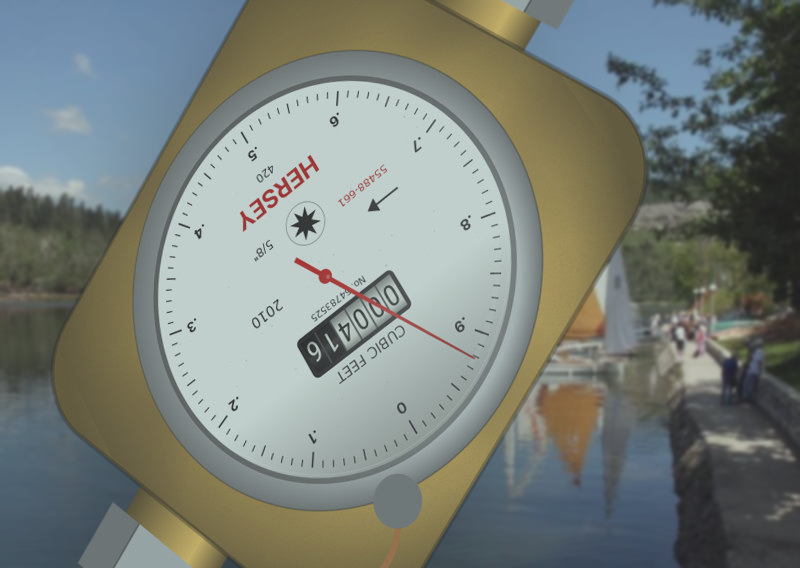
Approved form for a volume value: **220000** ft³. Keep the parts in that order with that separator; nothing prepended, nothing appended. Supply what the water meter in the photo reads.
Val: **415.92** ft³
